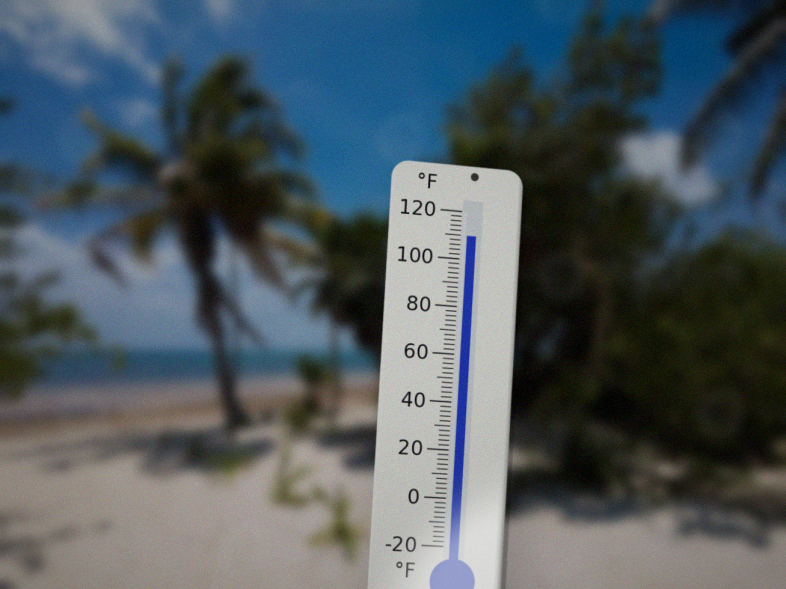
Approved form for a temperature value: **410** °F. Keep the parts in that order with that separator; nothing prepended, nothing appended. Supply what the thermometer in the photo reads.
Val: **110** °F
